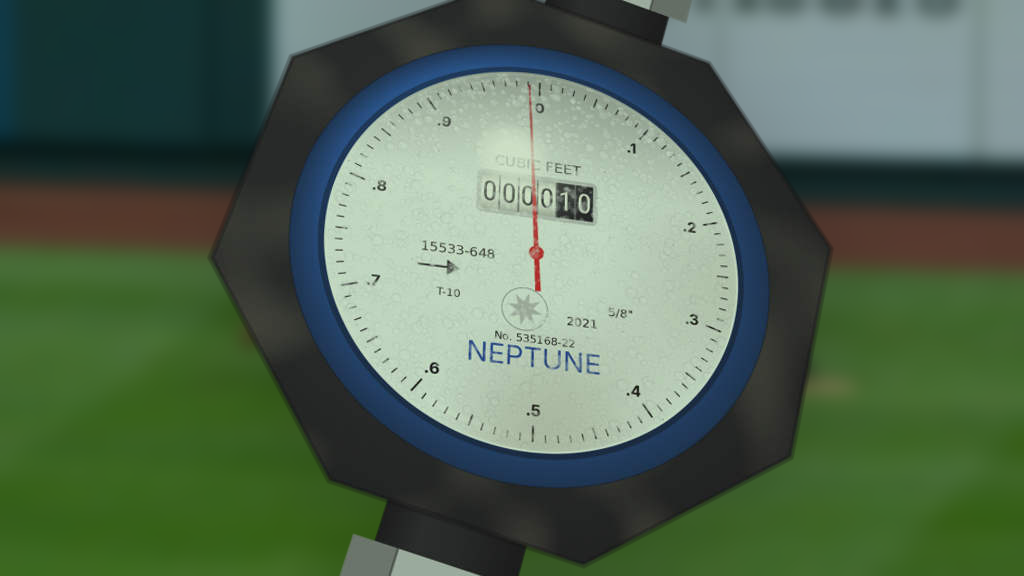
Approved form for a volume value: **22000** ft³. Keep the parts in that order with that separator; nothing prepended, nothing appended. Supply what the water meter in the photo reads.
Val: **9.99** ft³
